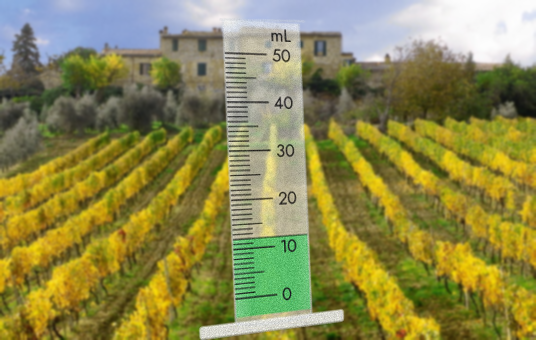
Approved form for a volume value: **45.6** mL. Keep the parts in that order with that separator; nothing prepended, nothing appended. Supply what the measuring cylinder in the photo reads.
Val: **12** mL
